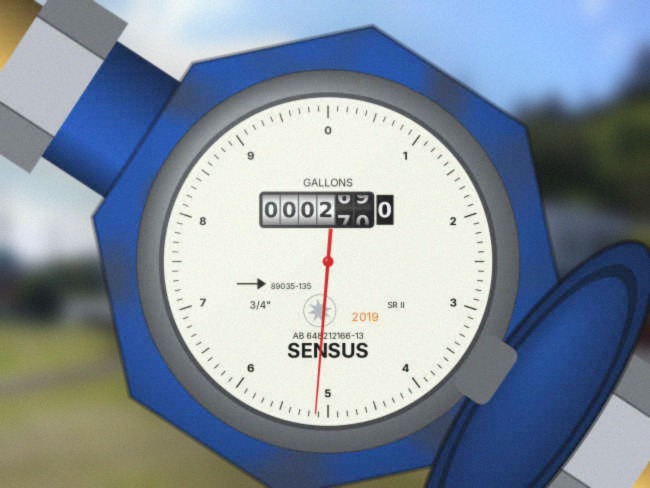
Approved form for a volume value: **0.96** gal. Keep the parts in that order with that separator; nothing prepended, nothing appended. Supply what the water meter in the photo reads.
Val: **2695.1** gal
